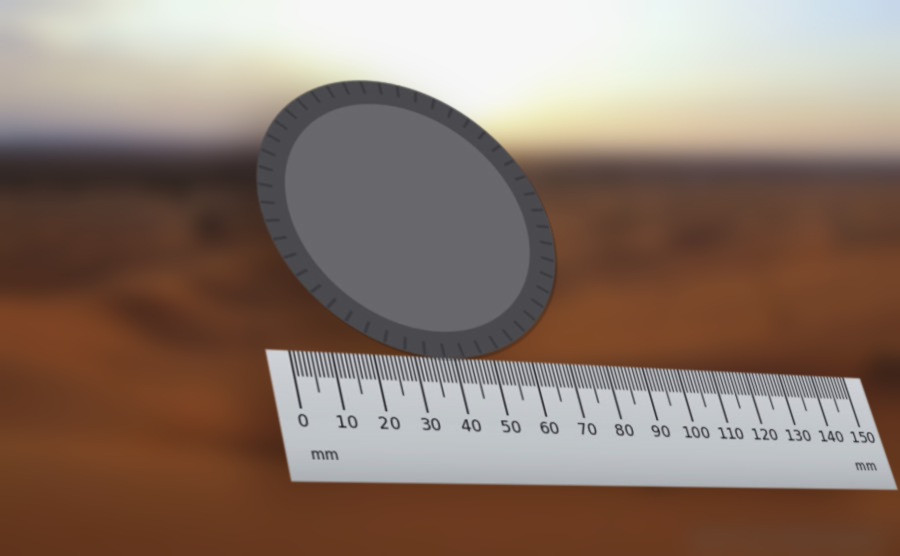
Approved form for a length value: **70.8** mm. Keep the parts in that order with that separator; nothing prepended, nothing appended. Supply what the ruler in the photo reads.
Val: **75** mm
